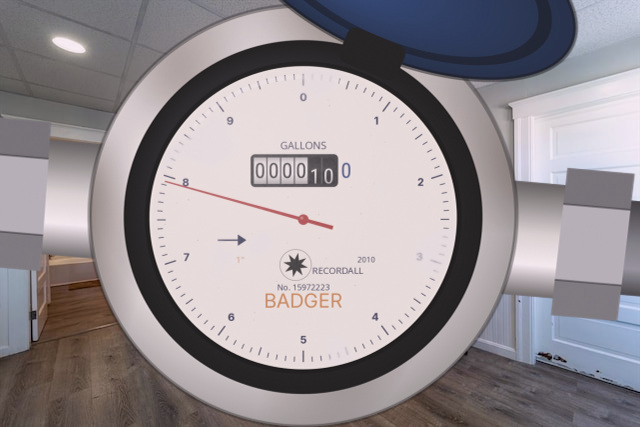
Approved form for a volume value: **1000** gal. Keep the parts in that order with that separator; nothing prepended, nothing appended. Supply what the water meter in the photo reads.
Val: **97.9** gal
